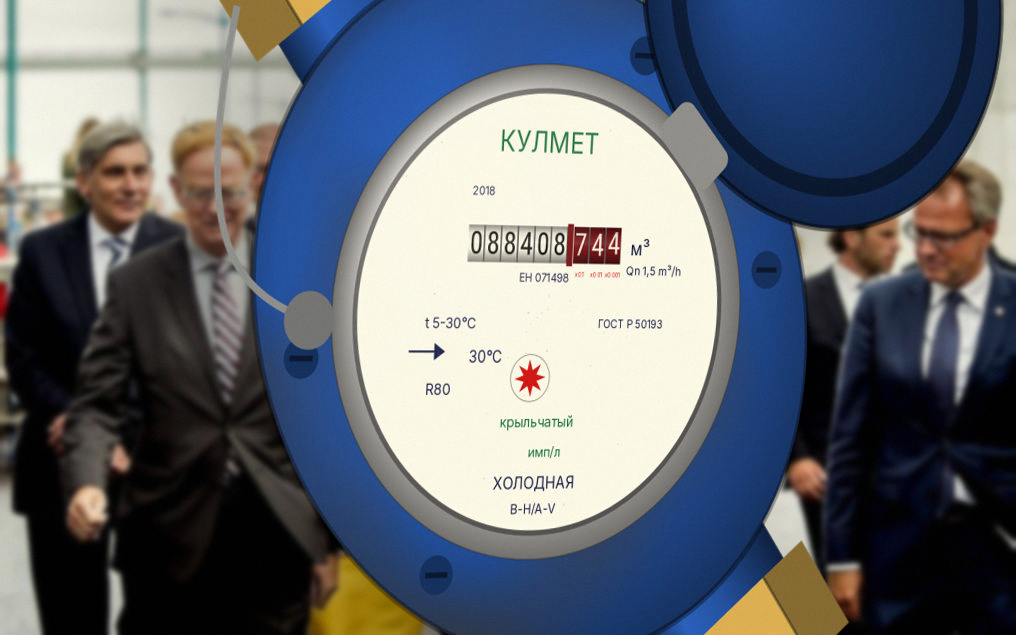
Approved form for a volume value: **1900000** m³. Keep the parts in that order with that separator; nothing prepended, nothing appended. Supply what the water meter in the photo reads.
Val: **88408.744** m³
